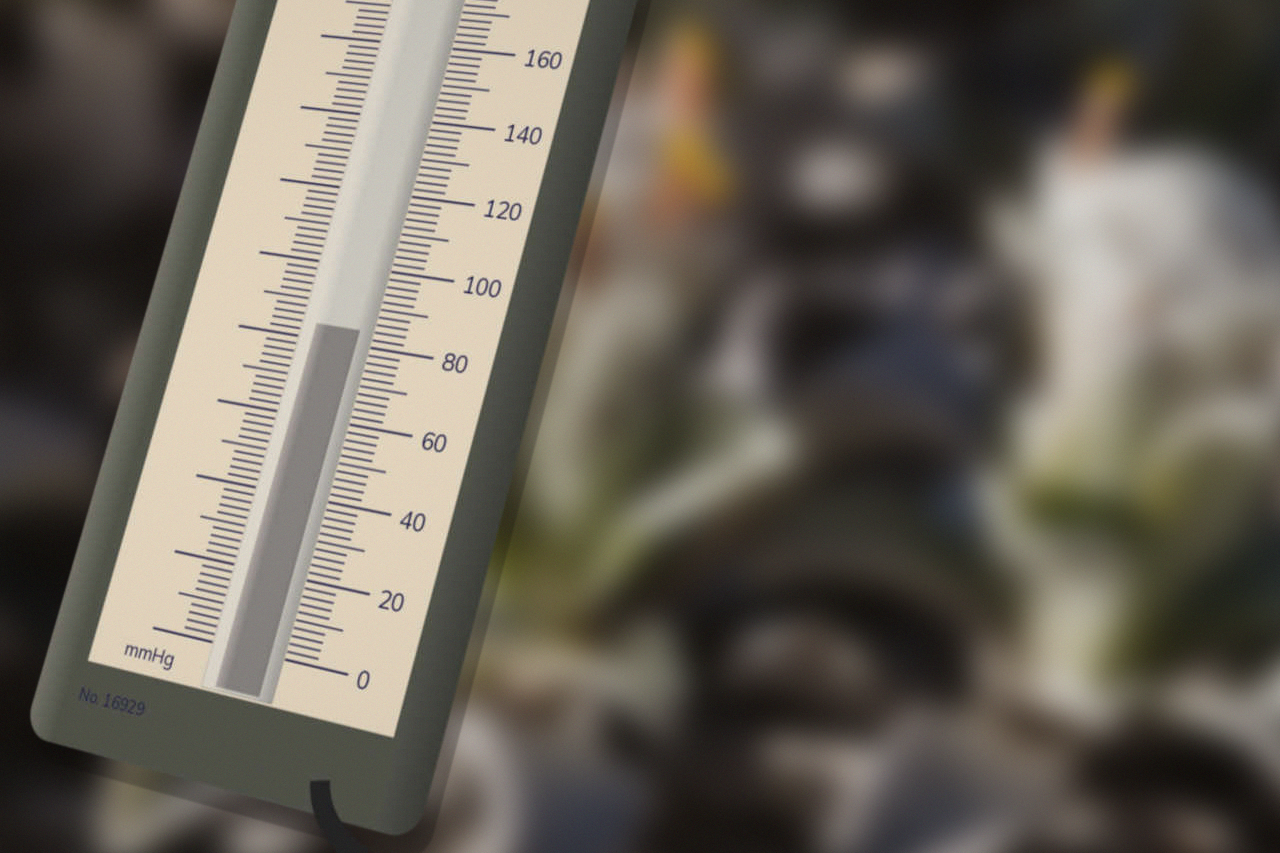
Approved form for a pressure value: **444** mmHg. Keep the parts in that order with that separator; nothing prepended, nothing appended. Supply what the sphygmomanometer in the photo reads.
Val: **84** mmHg
